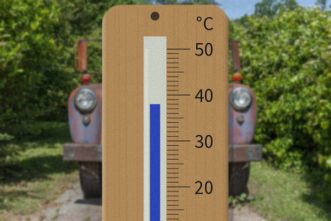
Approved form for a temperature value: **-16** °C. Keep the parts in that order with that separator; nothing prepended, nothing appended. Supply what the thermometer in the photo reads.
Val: **38** °C
